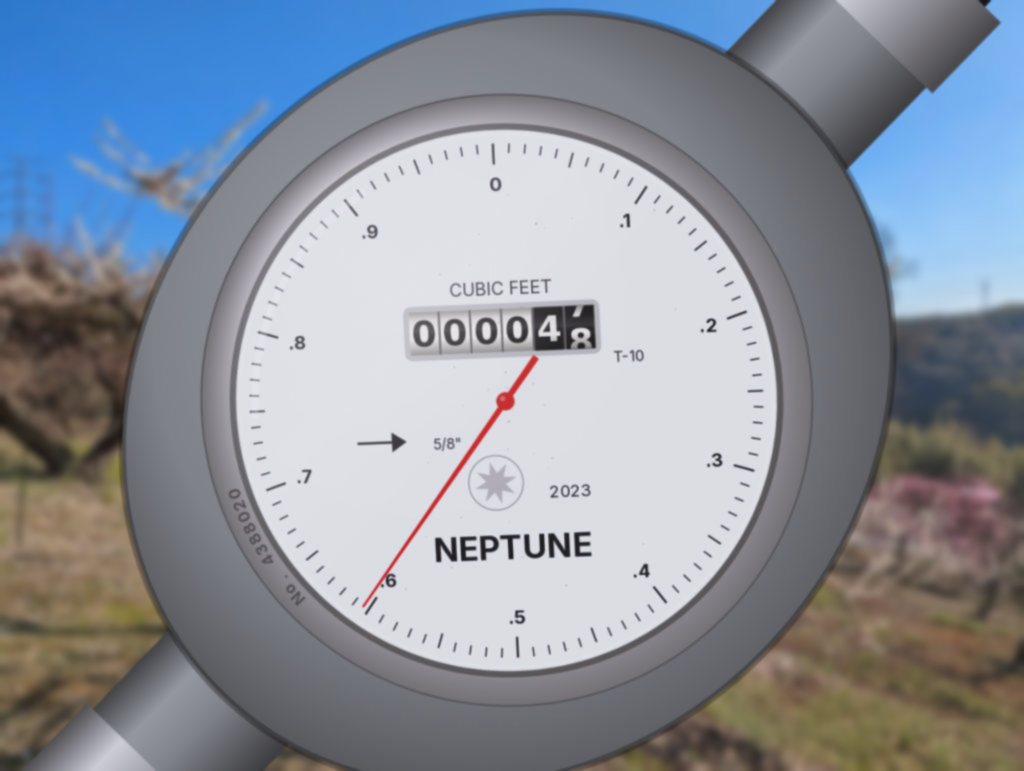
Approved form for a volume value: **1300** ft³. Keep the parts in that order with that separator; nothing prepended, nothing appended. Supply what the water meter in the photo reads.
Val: **47.60** ft³
